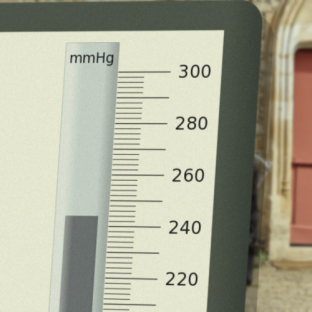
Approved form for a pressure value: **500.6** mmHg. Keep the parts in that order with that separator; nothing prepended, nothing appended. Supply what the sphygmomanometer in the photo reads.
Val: **244** mmHg
